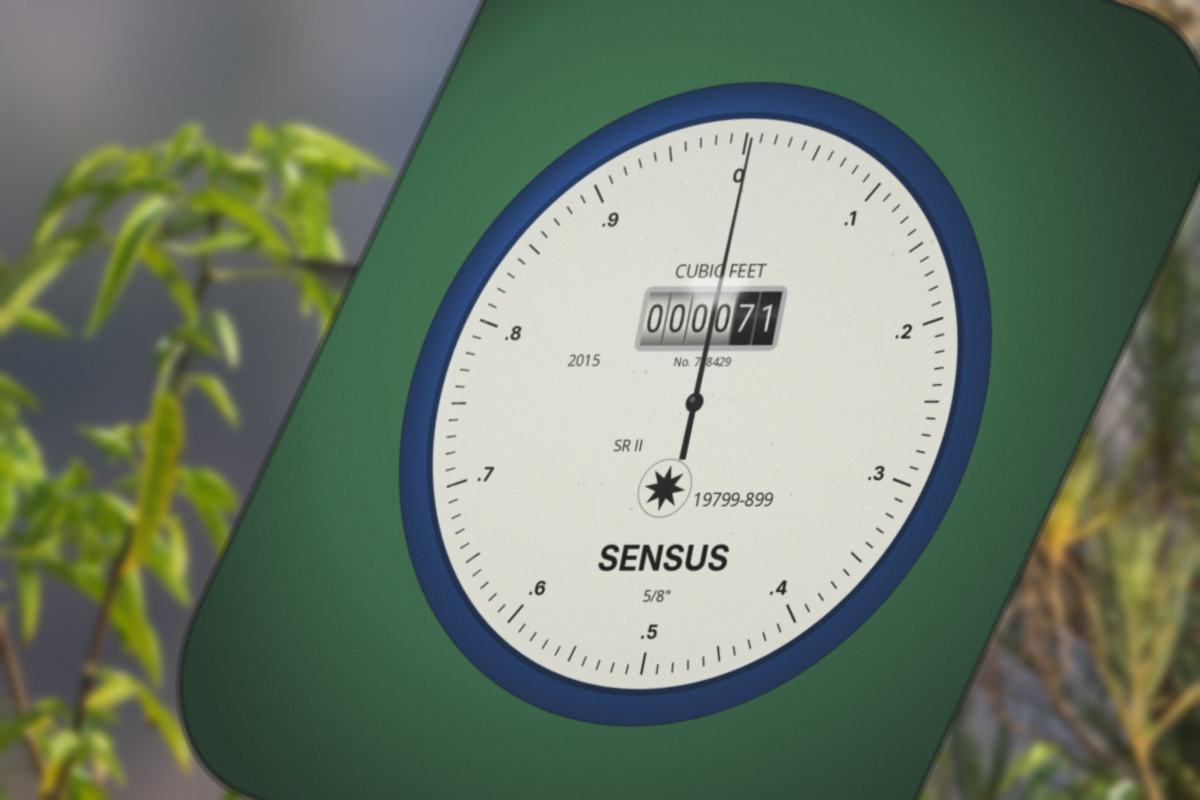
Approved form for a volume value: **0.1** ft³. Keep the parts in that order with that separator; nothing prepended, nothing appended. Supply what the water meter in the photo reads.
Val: **71.00** ft³
